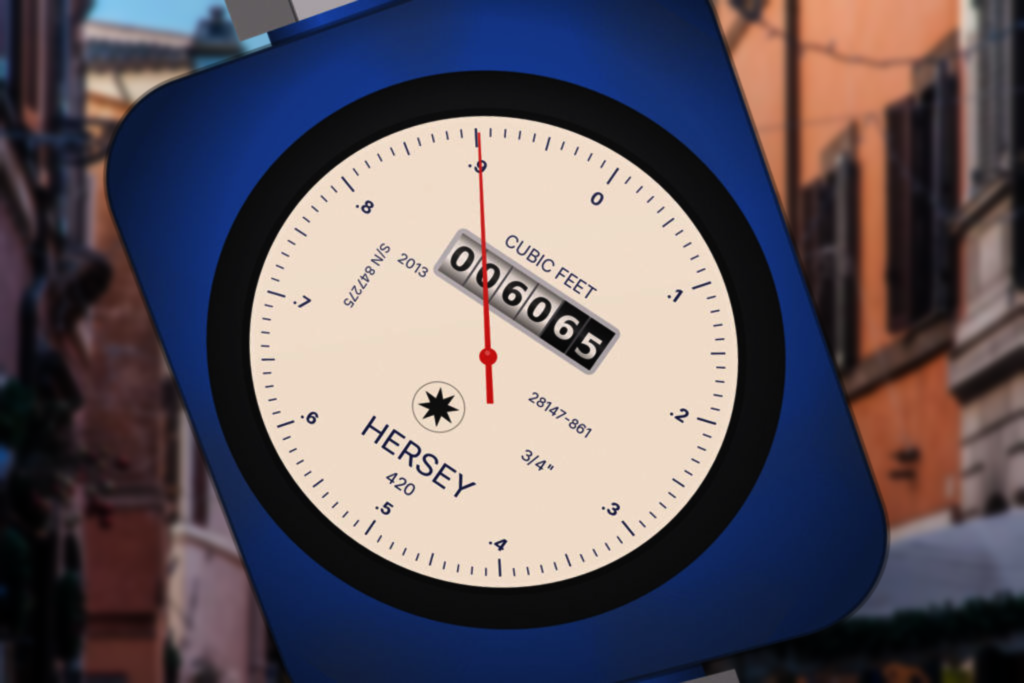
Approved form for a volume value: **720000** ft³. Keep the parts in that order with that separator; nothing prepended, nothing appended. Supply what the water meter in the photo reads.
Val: **6064.90** ft³
